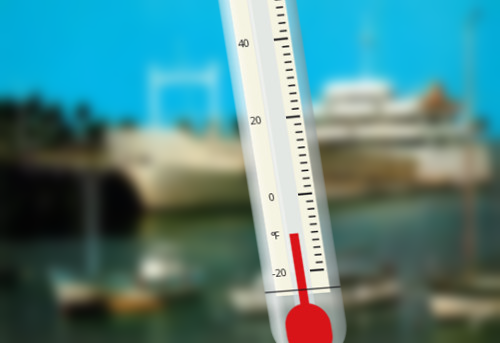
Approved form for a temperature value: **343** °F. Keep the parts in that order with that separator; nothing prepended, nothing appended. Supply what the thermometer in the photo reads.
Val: **-10** °F
